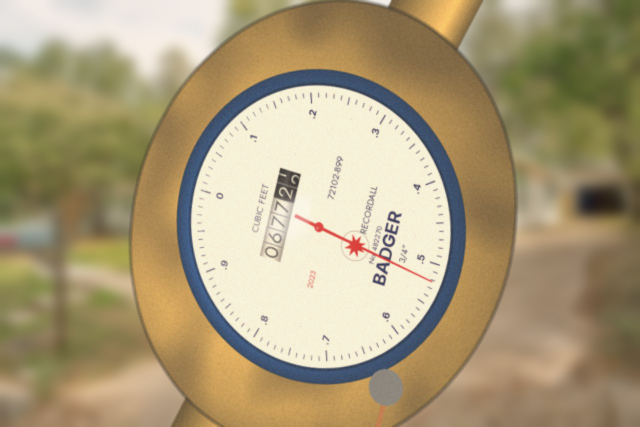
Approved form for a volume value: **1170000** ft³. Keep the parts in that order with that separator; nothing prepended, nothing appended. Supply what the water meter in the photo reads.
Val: **67721.52** ft³
